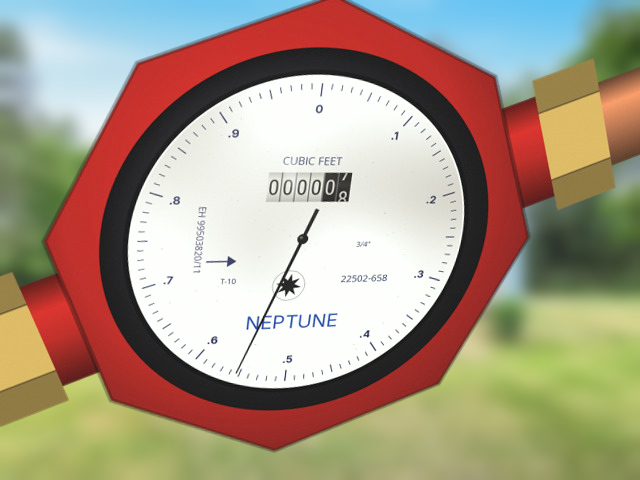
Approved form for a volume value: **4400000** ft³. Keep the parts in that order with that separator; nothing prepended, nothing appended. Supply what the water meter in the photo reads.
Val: **7.55** ft³
